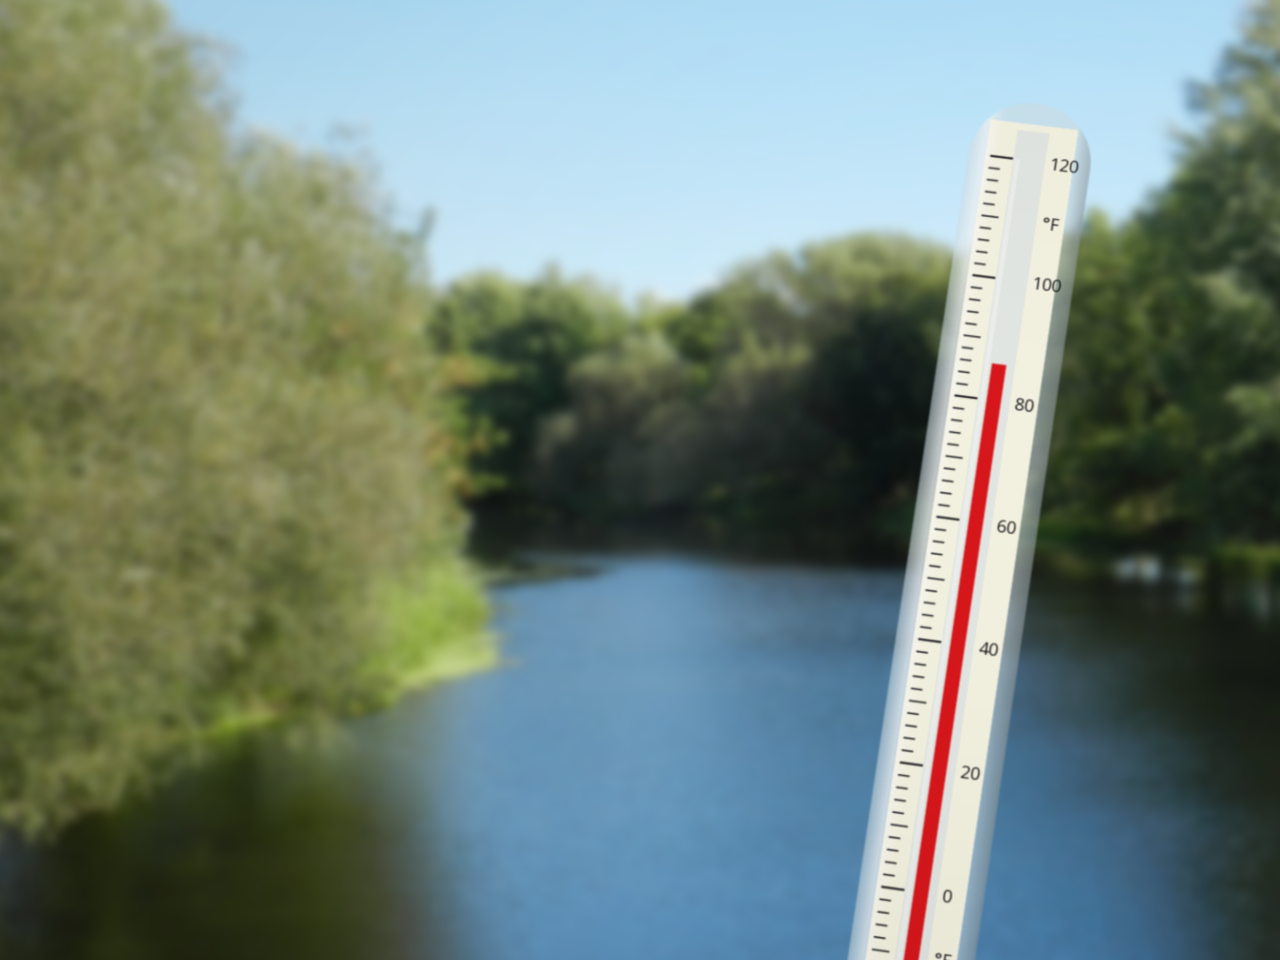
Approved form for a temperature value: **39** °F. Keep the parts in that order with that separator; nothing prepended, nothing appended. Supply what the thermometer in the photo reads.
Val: **86** °F
